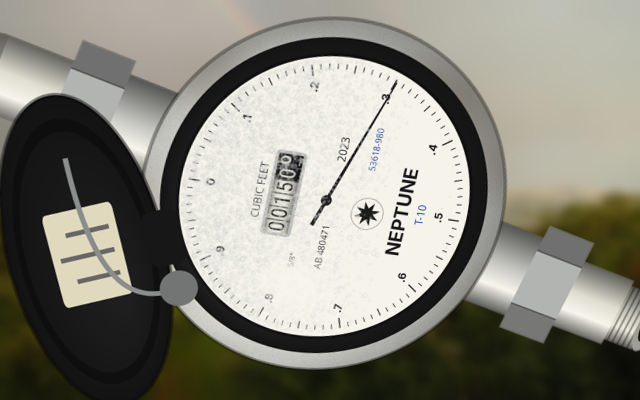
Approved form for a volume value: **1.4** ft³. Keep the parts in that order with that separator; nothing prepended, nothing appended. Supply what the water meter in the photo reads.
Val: **1506.30** ft³
